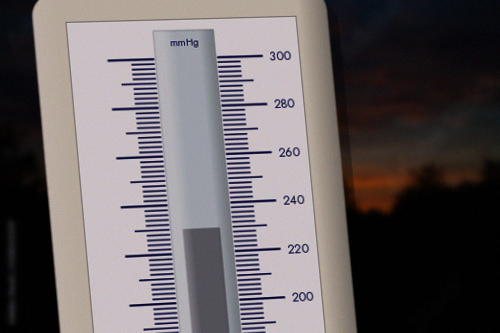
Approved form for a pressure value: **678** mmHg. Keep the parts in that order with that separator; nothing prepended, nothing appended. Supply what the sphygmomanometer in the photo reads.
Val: **230** mmHg
